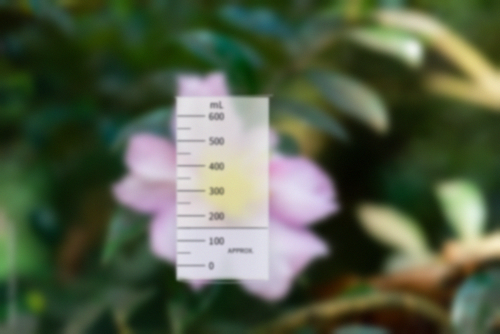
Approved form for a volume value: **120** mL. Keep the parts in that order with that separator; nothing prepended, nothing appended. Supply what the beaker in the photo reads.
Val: **150** mL
